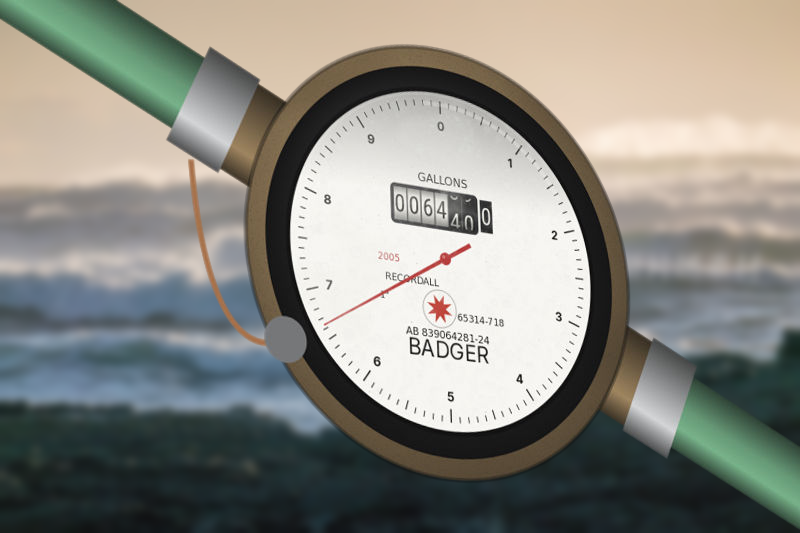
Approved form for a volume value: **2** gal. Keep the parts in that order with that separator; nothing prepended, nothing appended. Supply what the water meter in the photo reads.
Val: **64396.6** gal
